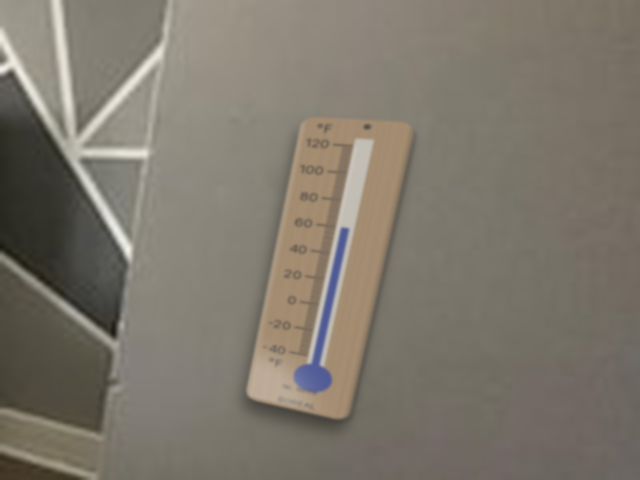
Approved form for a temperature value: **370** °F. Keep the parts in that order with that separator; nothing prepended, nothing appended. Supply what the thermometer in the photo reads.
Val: **60** °F
